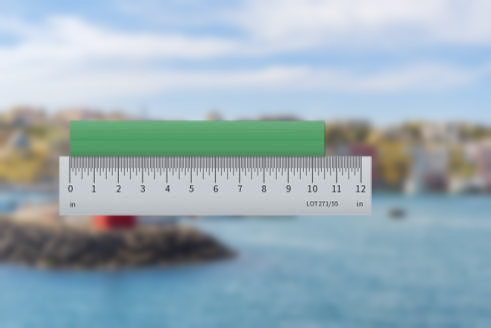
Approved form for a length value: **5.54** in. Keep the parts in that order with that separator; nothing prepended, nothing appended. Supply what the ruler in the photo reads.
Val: **10.5** in
